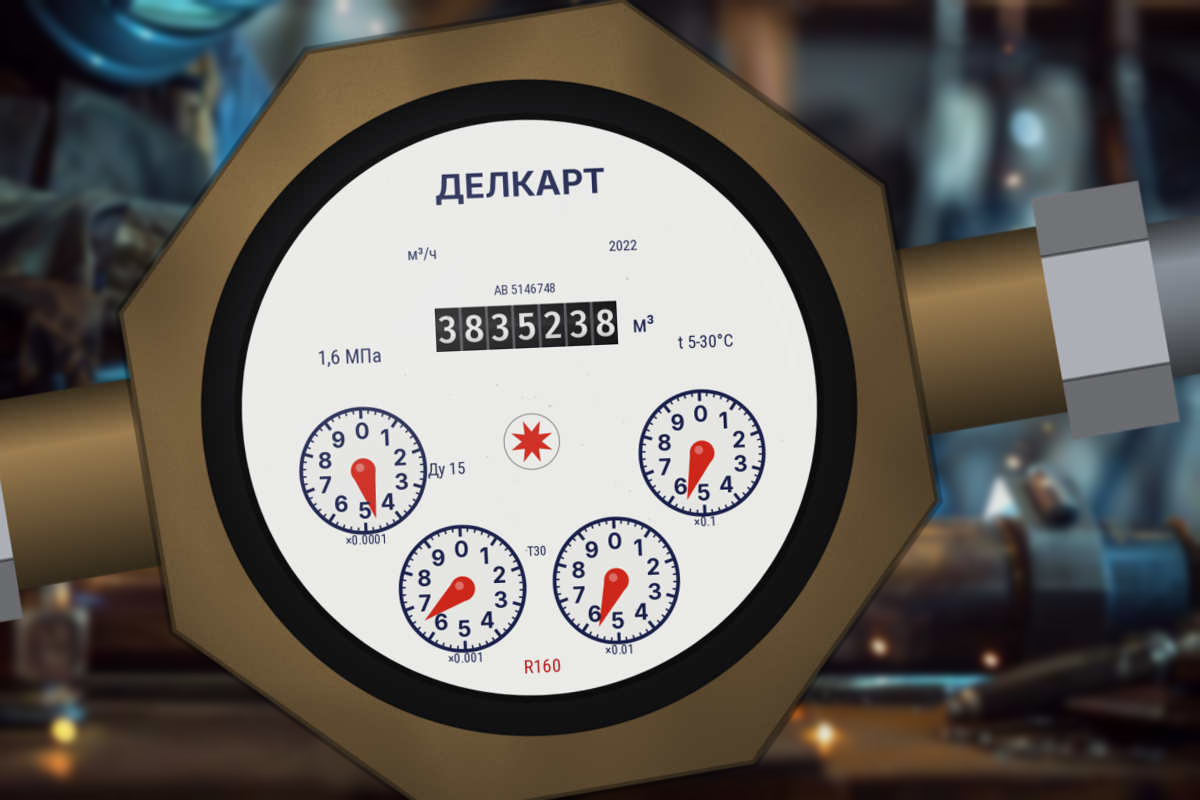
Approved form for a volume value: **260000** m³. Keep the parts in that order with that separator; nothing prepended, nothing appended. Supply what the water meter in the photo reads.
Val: **3835238.5564** m³
